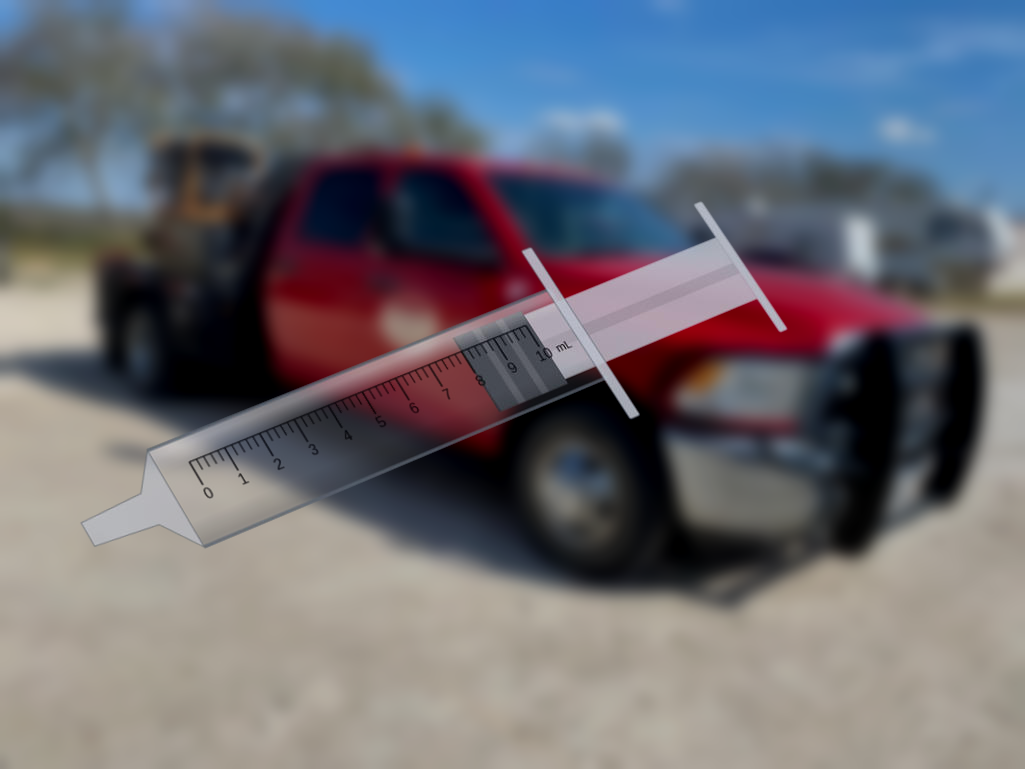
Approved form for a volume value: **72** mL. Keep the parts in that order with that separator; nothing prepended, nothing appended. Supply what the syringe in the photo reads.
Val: **8** mL
